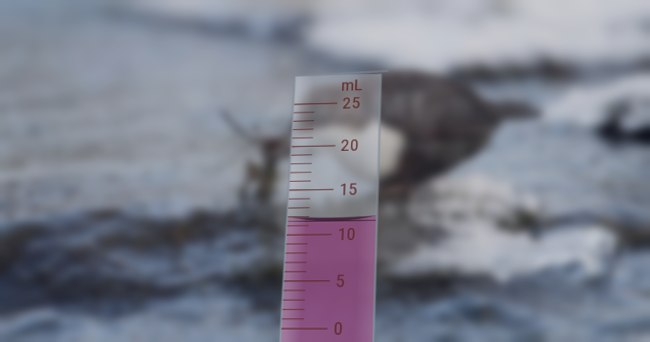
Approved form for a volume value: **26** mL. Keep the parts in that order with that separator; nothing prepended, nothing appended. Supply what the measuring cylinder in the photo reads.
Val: **11.5** mL
